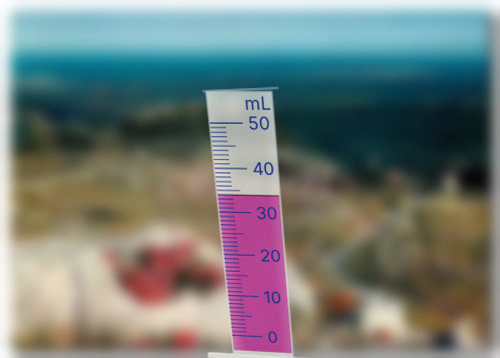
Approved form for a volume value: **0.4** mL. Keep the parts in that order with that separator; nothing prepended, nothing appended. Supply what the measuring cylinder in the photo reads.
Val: **34** mL
